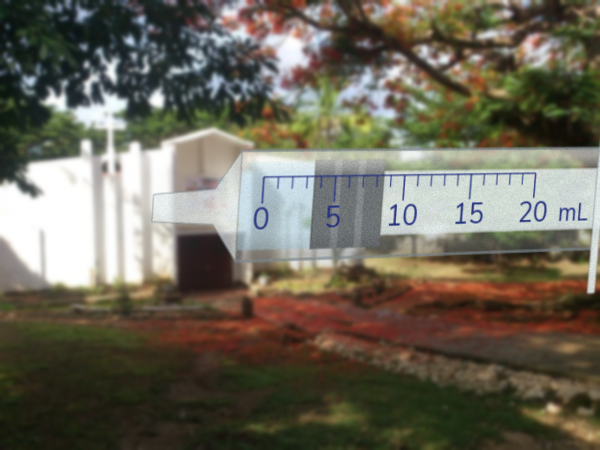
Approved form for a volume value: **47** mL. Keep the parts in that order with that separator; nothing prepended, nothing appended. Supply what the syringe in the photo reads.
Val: **3.5** mL
